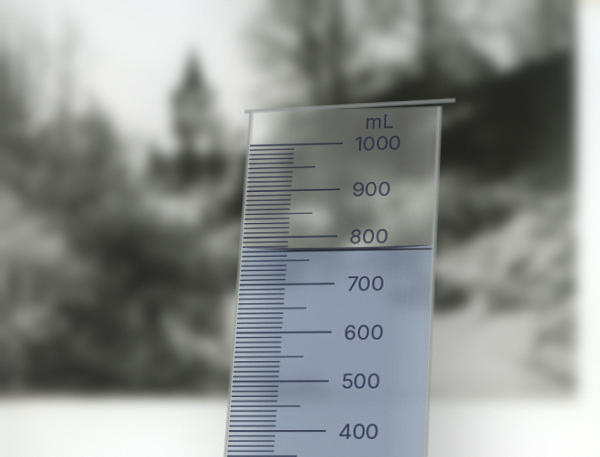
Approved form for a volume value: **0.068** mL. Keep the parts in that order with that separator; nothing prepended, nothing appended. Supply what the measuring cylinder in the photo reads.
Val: **770** mL
